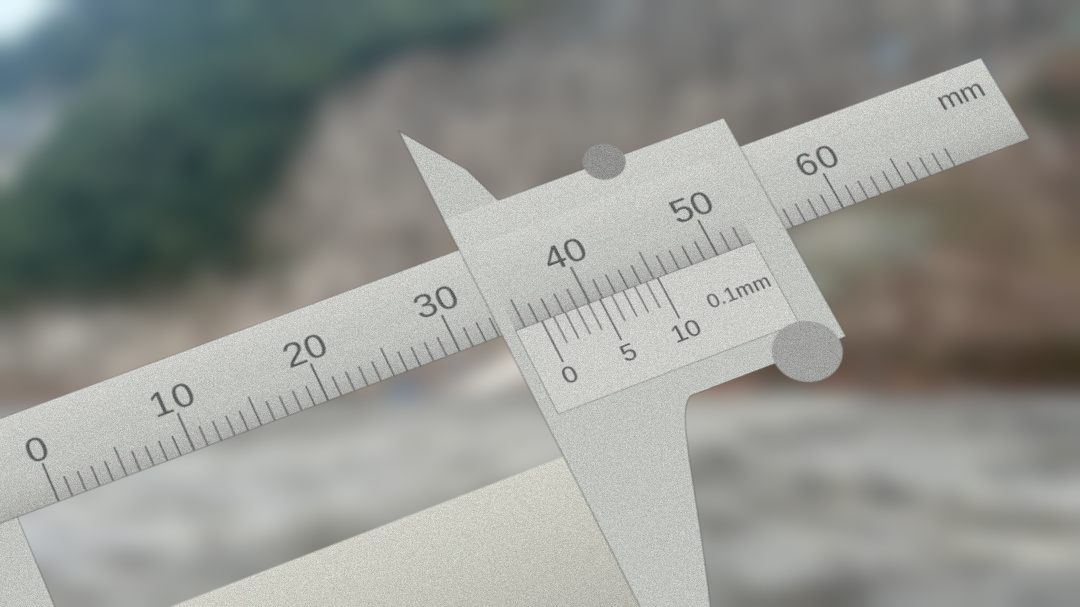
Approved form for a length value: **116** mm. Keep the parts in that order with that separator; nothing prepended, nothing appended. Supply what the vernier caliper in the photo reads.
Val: **36.3** mm
